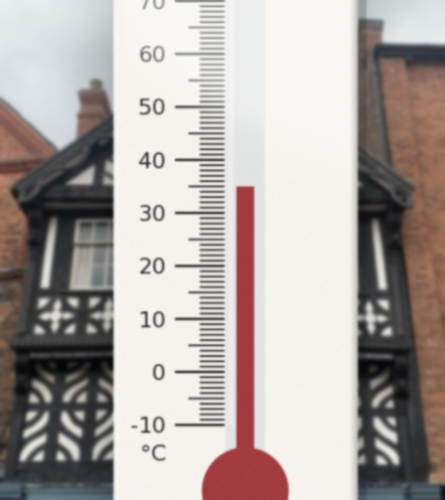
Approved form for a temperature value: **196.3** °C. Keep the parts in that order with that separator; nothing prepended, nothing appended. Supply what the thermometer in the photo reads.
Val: **35** °C
